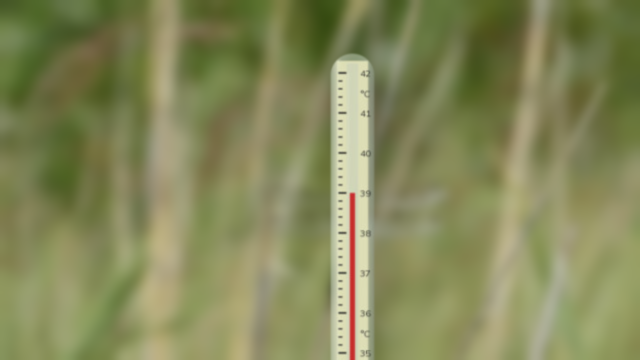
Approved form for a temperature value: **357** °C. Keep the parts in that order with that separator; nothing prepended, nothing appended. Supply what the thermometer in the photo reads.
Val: **39** °C
